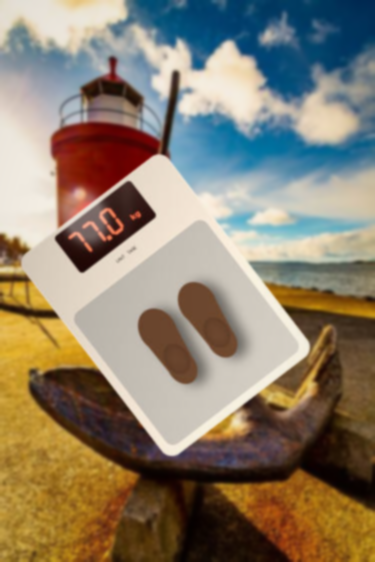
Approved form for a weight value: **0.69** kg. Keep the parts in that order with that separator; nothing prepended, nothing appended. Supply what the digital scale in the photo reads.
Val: **77.0** kg
